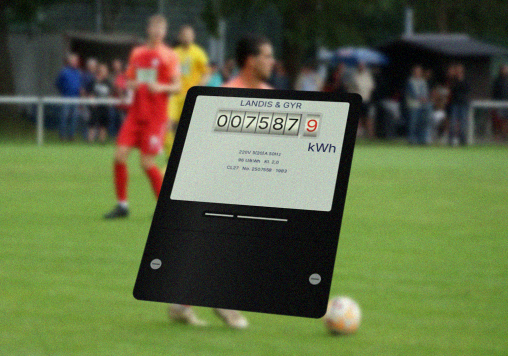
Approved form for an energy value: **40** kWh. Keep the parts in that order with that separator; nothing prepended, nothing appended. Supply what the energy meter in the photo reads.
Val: **7587.9** kWh
